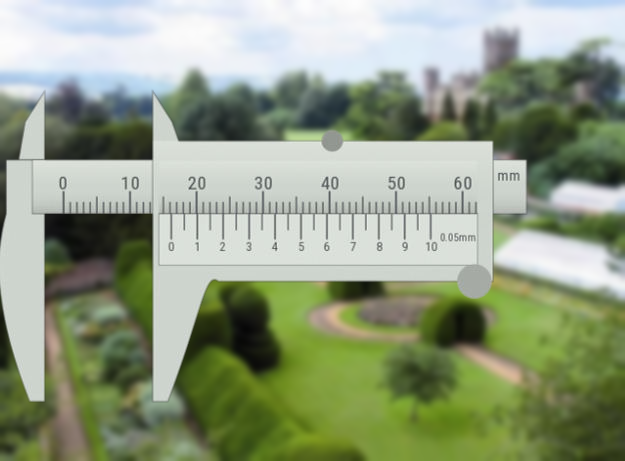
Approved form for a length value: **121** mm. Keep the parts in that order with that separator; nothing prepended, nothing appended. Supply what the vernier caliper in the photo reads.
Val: **16.2** mm
